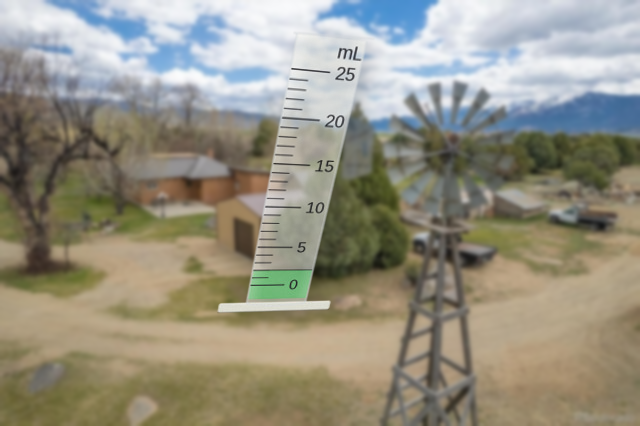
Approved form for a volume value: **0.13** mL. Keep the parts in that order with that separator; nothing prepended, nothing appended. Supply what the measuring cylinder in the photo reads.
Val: **2** mL
